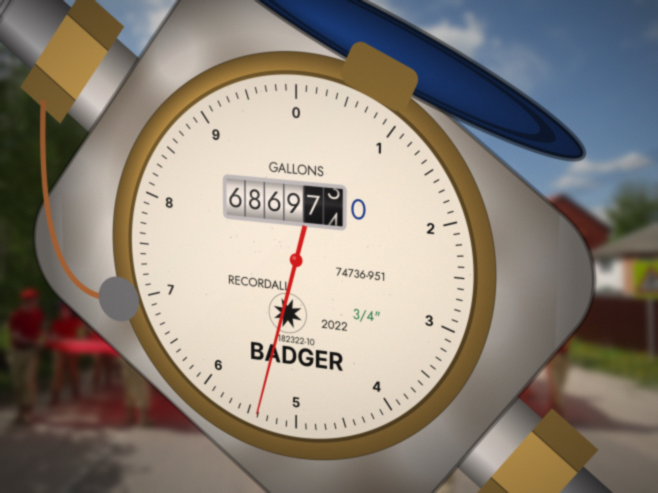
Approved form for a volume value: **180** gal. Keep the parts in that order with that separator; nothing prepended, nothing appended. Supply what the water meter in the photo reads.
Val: **6869735.4** gal
